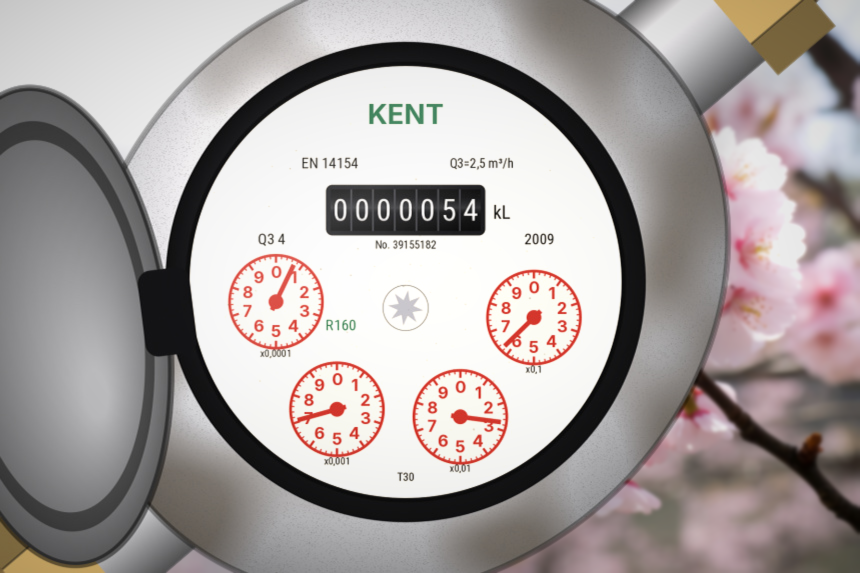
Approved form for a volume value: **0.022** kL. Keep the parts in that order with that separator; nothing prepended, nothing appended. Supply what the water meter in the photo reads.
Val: **54.6270** kL
